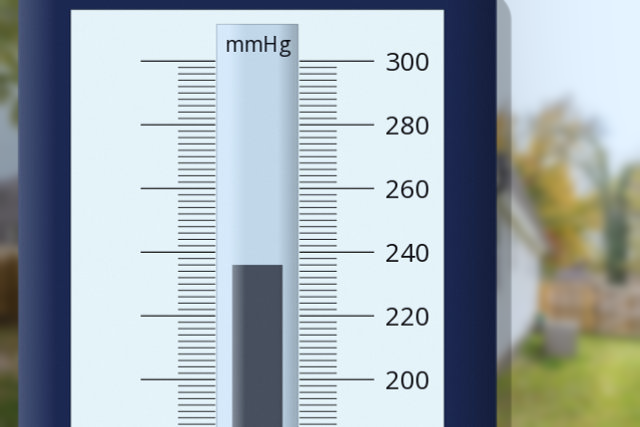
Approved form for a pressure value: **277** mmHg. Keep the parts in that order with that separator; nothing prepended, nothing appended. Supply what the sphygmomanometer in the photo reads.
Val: **236** mmHg
